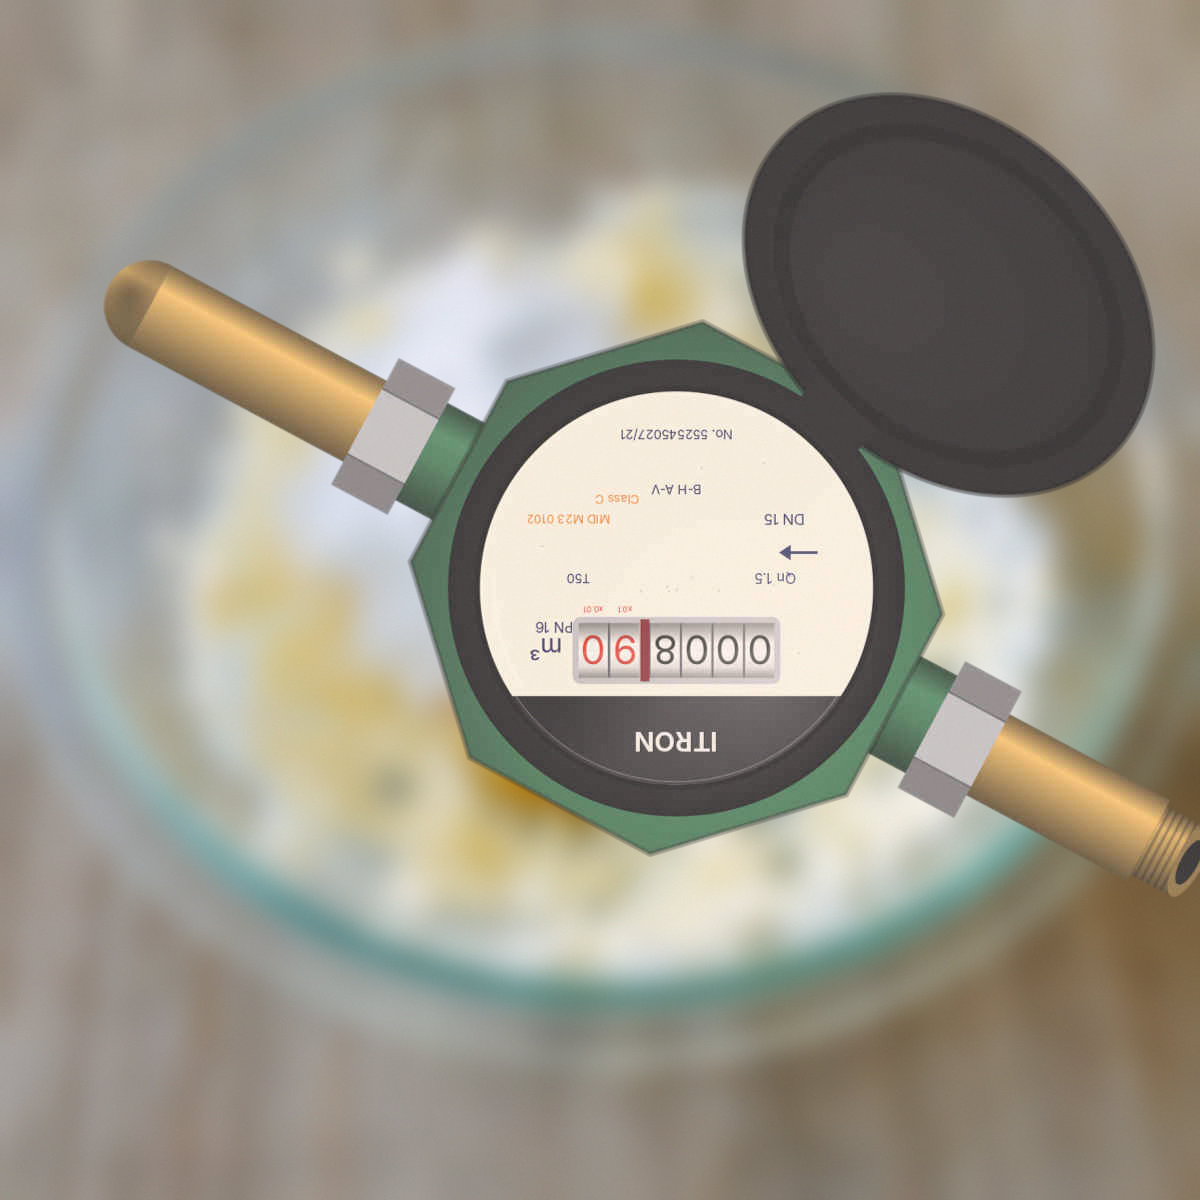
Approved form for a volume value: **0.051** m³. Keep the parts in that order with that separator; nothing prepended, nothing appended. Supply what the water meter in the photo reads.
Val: **8.90** m³
